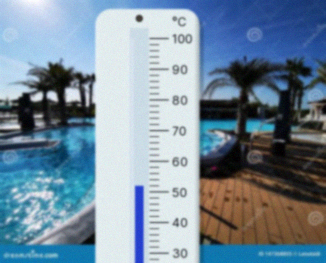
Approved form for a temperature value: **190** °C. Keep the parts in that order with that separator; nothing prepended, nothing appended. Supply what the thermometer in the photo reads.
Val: **52** °C
